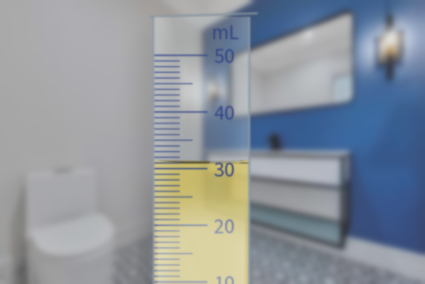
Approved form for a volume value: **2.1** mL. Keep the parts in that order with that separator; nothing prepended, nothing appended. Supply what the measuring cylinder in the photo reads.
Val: **31** mL
